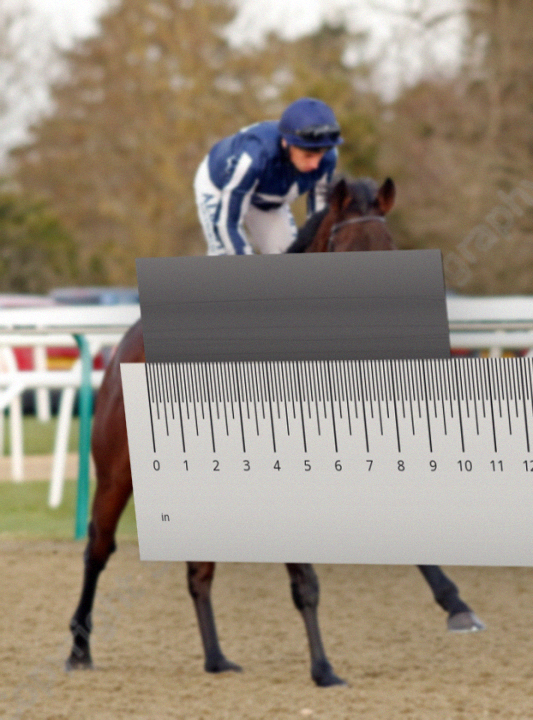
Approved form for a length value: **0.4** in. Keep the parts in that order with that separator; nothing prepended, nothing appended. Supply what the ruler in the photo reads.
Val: **9.875** in
